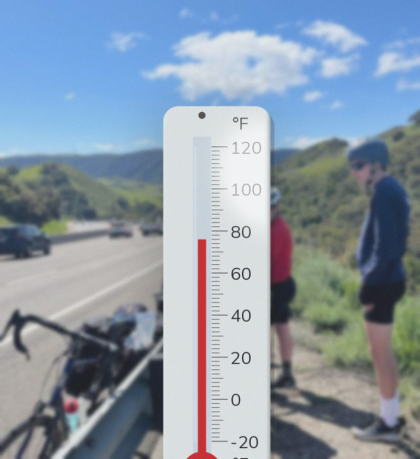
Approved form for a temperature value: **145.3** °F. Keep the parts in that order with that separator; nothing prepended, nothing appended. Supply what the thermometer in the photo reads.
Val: **76** °F
